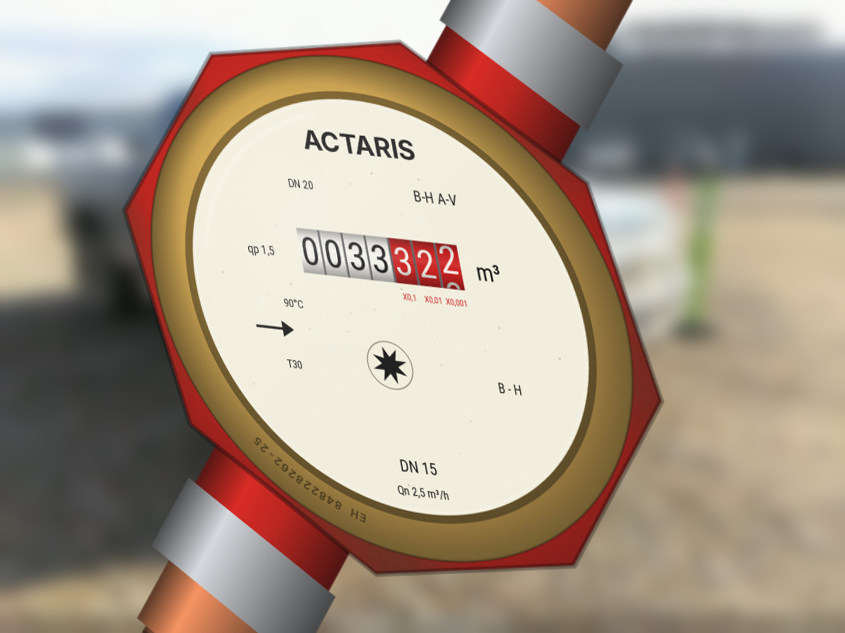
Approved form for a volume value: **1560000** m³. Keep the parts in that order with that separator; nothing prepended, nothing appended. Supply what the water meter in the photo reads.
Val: **33.322** m³
